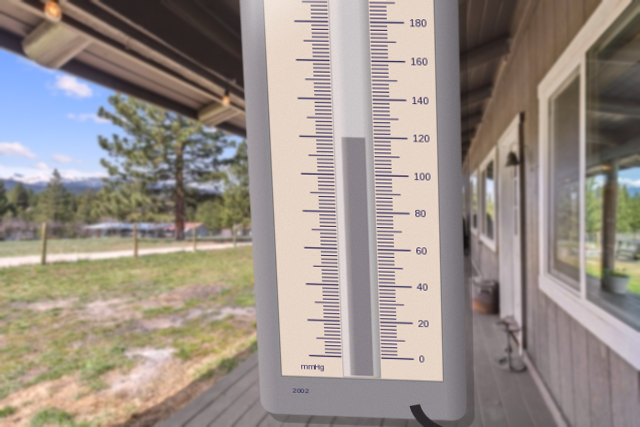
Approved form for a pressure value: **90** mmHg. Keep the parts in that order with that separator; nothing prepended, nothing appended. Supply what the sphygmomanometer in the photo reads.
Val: **120** mmHg
